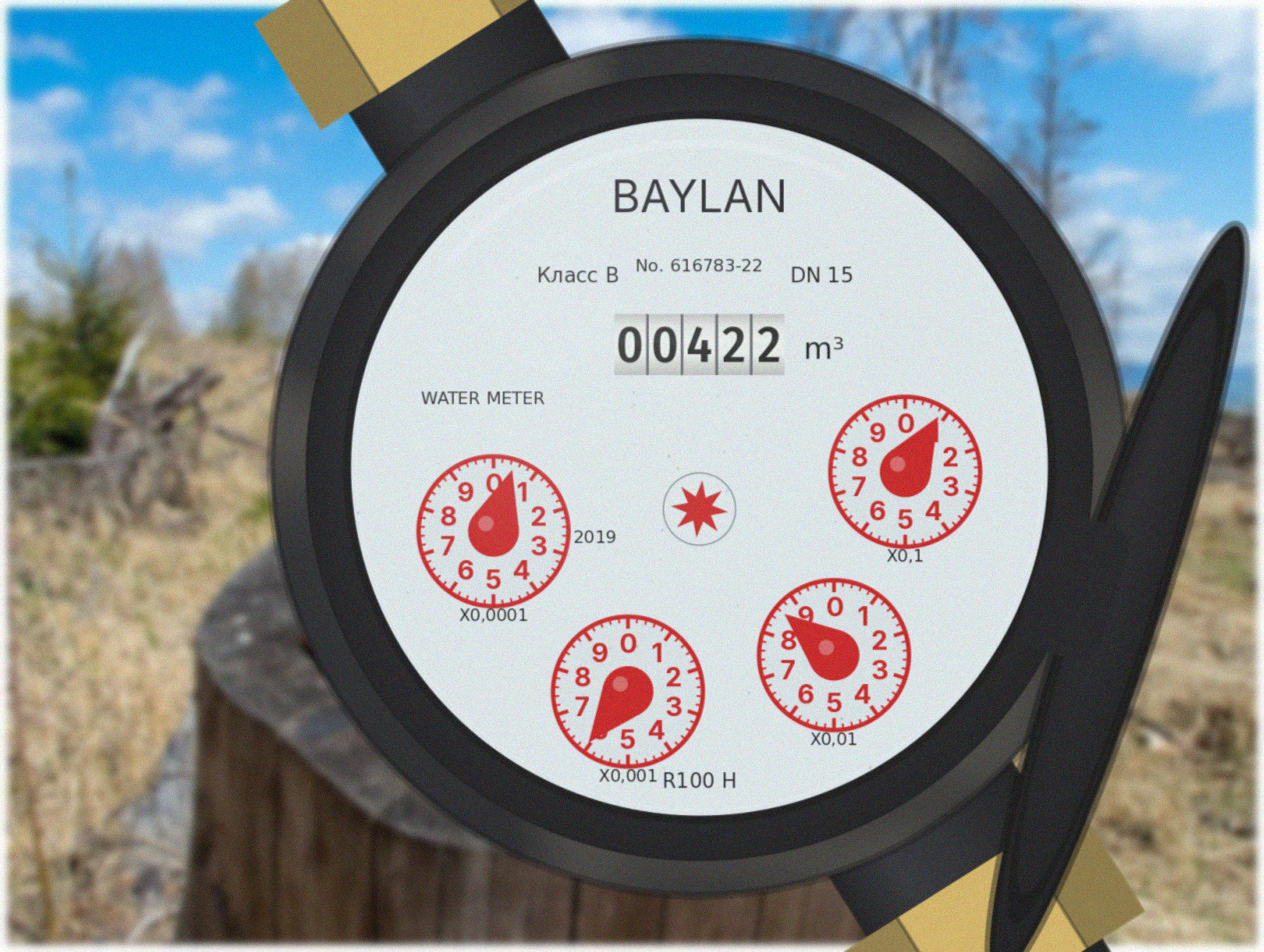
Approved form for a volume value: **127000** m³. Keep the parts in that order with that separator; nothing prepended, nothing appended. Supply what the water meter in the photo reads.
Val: **422.0860** m³
